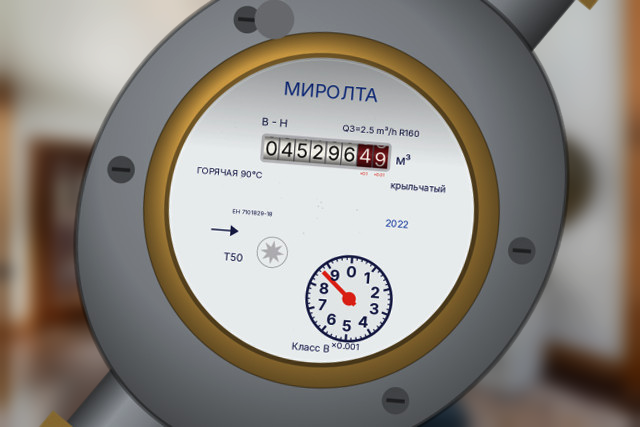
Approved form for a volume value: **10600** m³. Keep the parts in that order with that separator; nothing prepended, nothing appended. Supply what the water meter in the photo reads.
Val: **45296.488** m³
